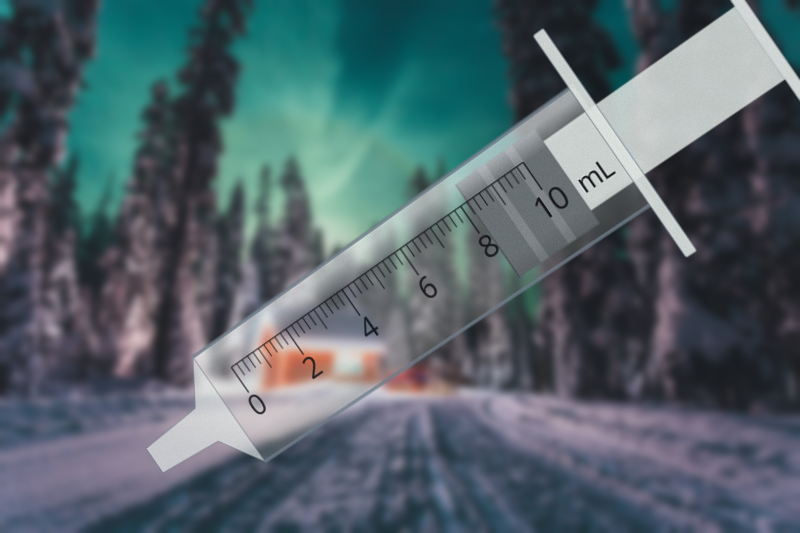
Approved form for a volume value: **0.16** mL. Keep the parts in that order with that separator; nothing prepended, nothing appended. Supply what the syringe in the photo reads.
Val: **8.2** mL
